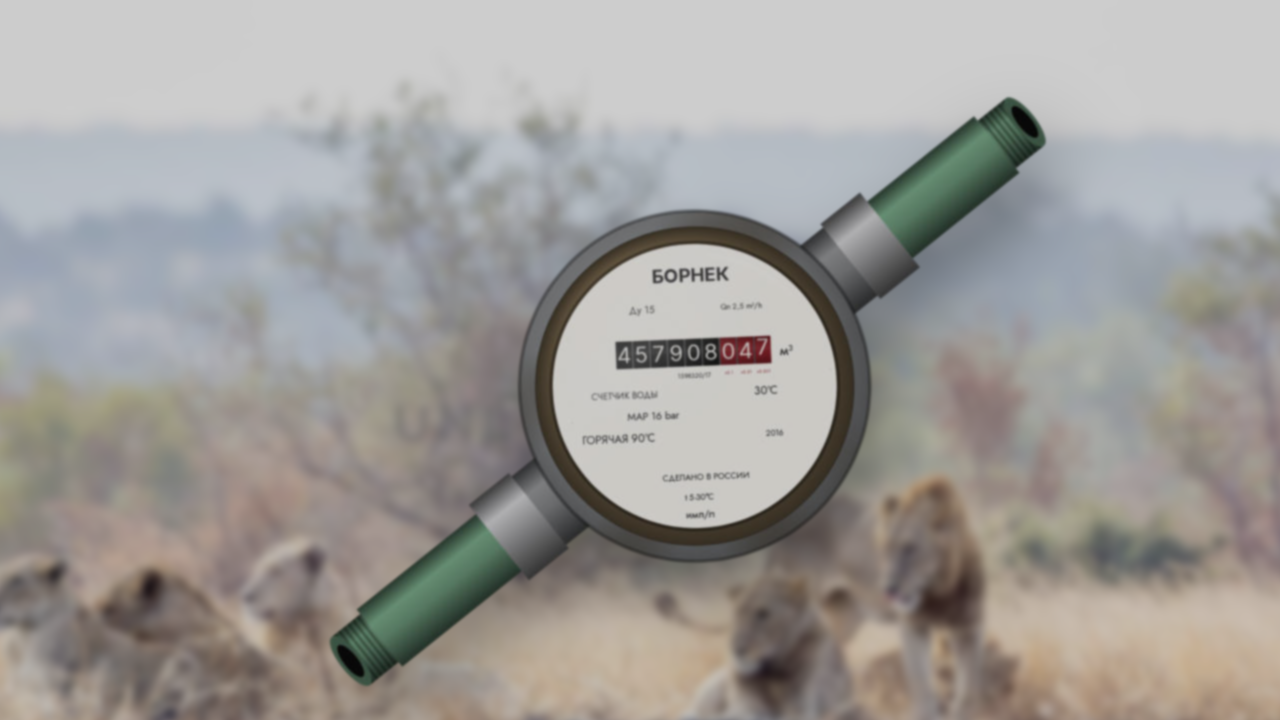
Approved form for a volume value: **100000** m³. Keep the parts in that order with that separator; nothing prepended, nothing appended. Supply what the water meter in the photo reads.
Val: **457908.047** m³
